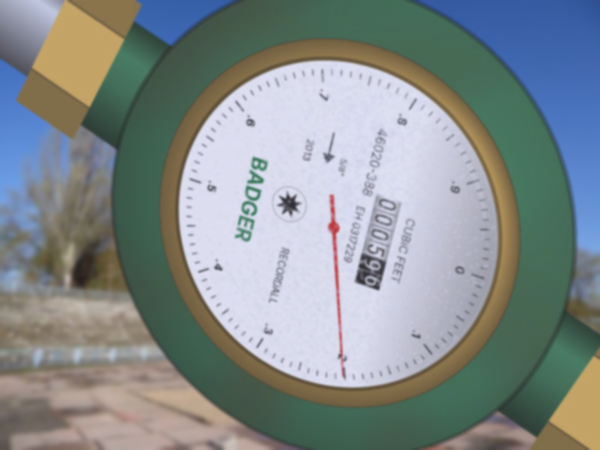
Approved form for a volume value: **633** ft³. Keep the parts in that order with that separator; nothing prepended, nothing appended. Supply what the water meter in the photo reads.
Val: **596.20** ft³
